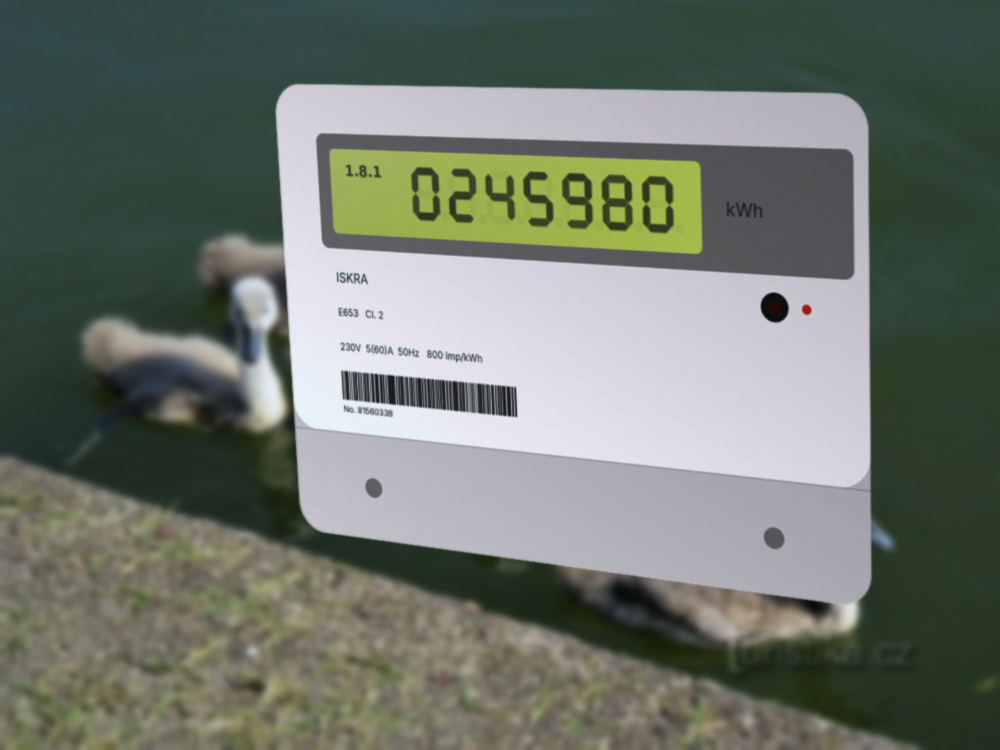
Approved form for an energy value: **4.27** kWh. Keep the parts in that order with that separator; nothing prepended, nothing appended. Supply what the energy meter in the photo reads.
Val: **245980** kWh
